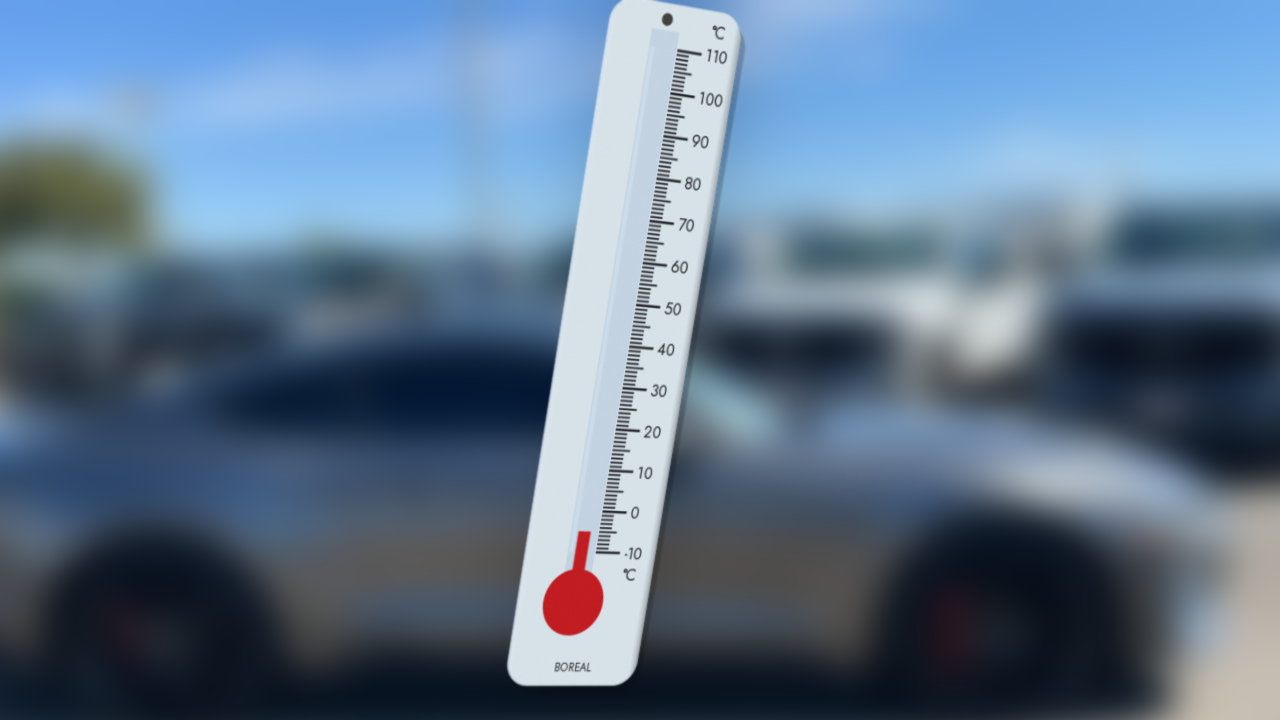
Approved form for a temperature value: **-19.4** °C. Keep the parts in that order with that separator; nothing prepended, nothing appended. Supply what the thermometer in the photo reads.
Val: **-5** °C
